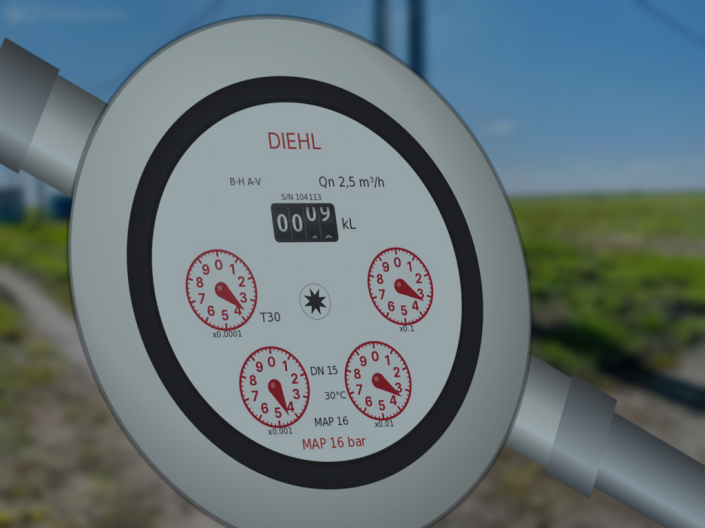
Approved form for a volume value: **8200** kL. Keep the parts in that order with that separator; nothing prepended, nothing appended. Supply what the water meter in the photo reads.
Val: **9.3343** kL
